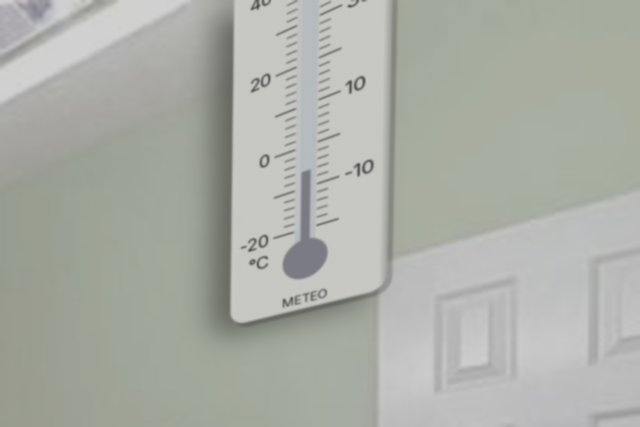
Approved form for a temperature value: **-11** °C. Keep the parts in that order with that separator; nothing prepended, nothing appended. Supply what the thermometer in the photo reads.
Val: **-6** °C
